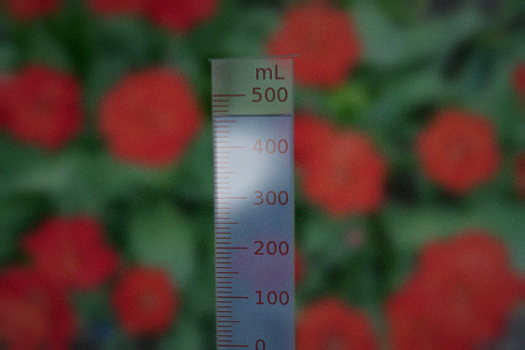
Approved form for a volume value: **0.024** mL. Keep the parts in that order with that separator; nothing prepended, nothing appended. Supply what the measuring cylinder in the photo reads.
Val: **460** mL
